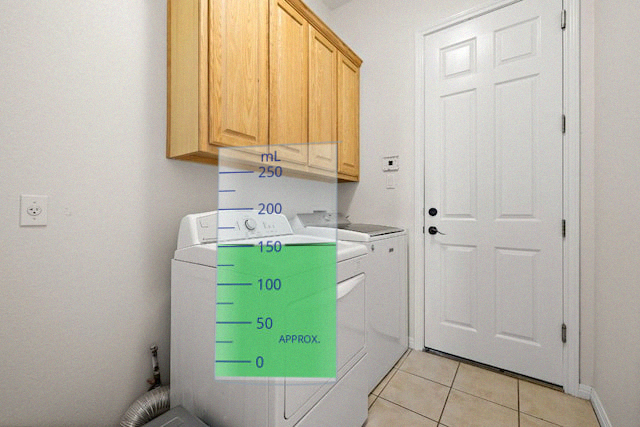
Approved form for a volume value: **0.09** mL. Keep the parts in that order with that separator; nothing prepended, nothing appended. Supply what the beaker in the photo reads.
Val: **150** mL
